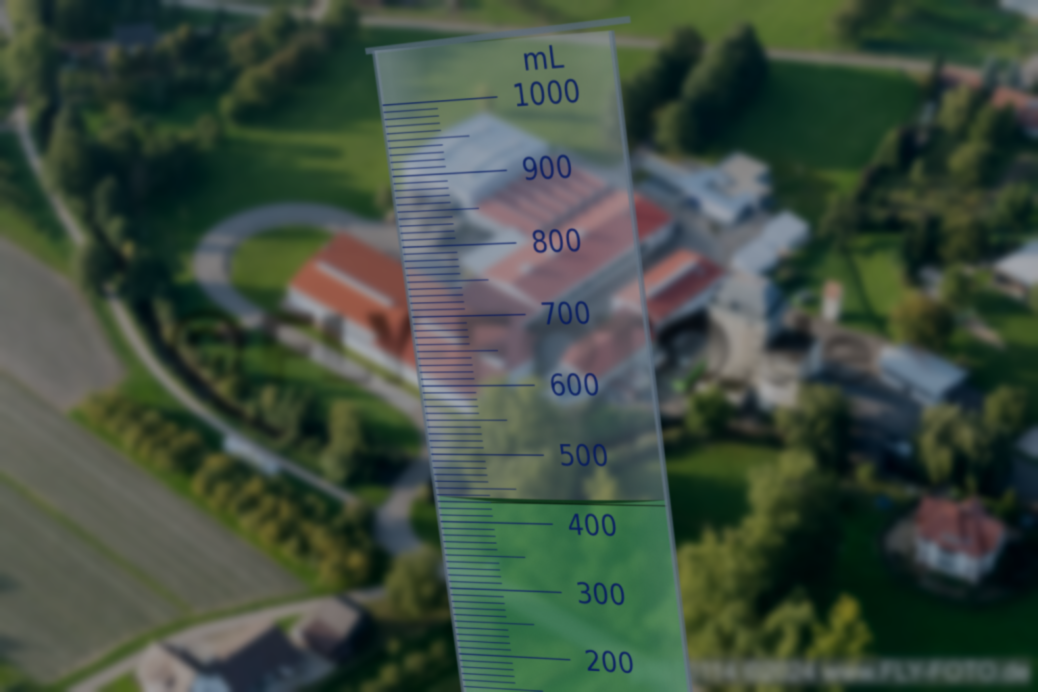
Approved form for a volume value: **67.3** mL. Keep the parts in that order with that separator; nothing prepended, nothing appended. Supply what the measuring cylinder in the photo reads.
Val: **430** mL
